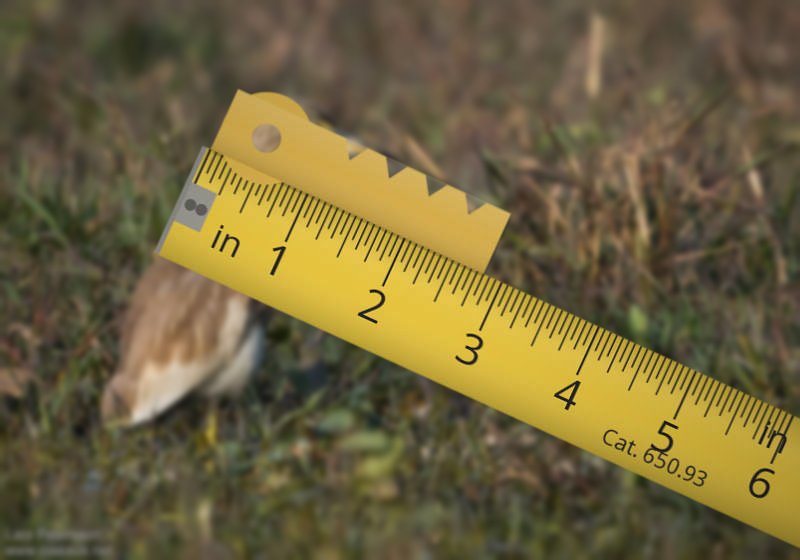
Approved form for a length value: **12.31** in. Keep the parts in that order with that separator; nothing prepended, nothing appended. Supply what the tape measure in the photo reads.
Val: **2.8125** in
